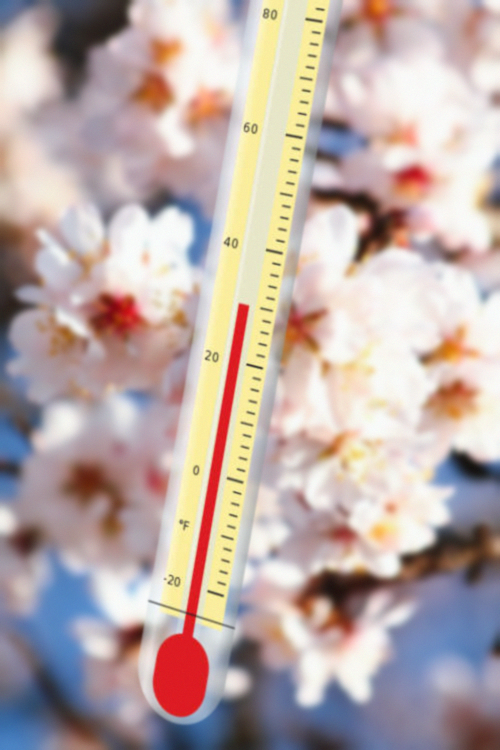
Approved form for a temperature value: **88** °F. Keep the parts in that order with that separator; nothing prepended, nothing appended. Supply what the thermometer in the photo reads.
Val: **30** °F
